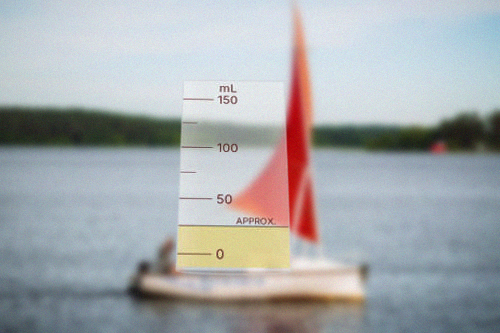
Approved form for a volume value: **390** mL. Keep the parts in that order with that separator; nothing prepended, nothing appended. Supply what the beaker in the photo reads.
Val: **25** mL
